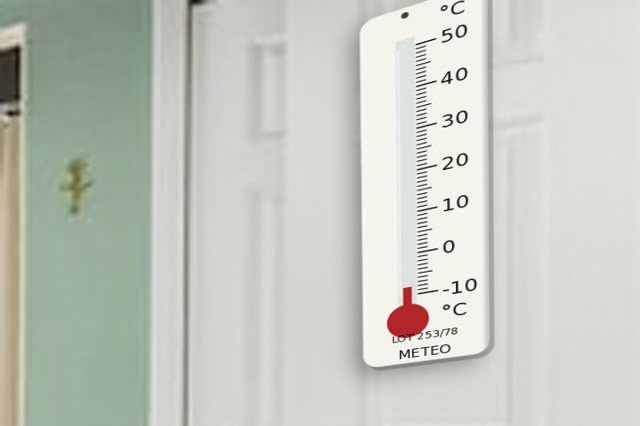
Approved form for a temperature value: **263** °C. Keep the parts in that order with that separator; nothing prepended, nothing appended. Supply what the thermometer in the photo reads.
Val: **-8** °C
